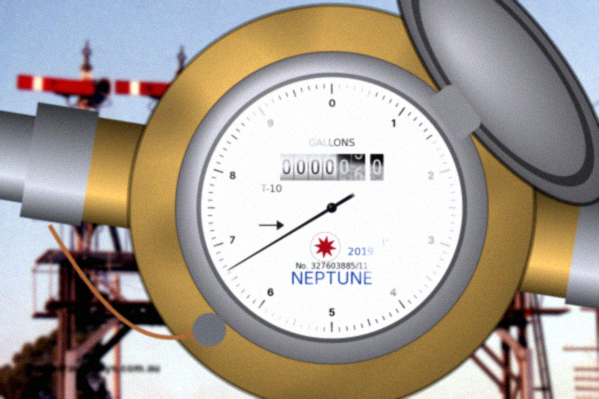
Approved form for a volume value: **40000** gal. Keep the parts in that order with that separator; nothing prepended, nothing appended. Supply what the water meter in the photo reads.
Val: **56.6** gal
